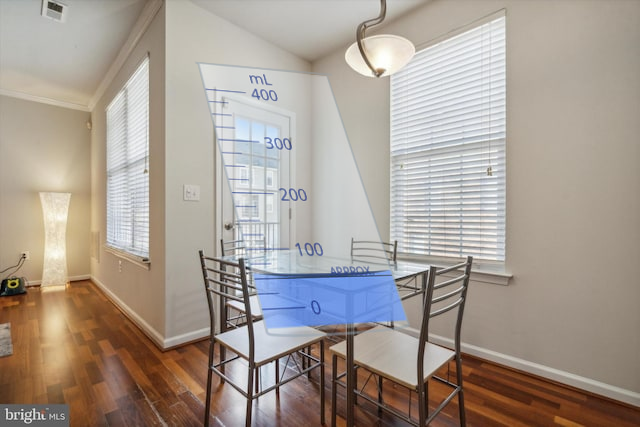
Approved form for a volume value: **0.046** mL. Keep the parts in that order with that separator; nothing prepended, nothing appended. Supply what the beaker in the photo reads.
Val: **50** mL
